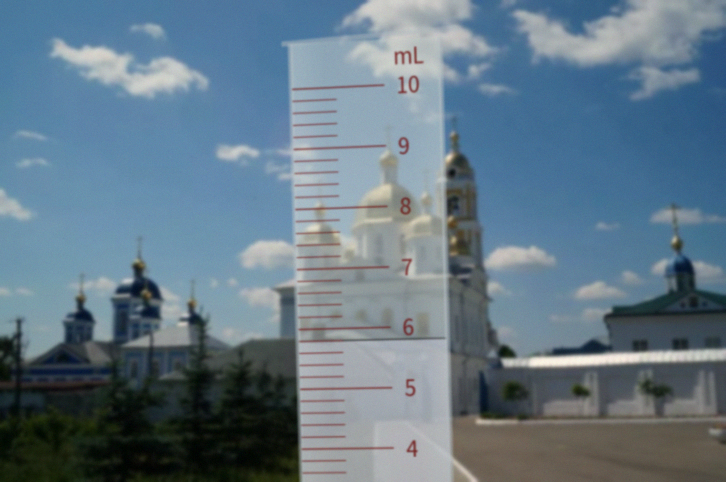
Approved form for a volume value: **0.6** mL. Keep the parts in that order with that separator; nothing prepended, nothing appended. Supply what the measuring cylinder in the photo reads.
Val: **5.8** mL
